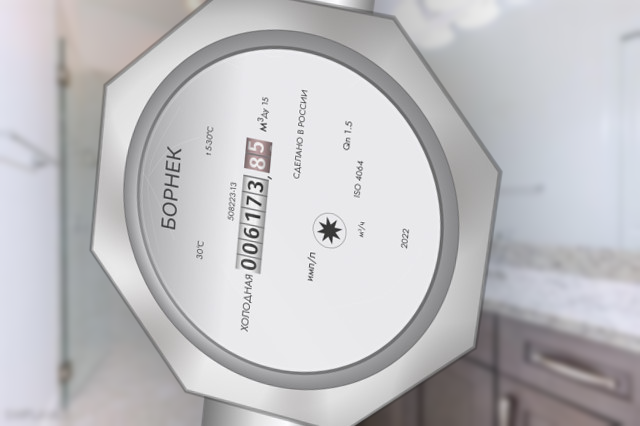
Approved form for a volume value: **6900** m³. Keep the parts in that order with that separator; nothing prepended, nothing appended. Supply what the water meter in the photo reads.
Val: **6173.85** m³
